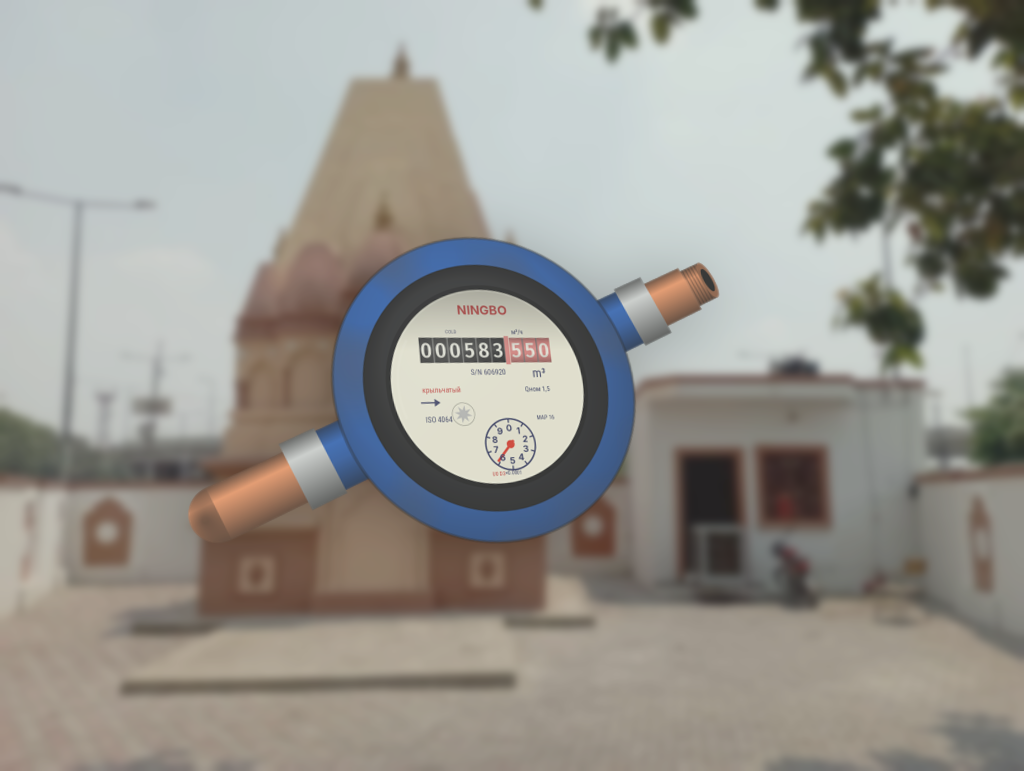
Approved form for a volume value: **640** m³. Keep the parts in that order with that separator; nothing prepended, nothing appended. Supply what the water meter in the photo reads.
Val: **583.5506** m³
